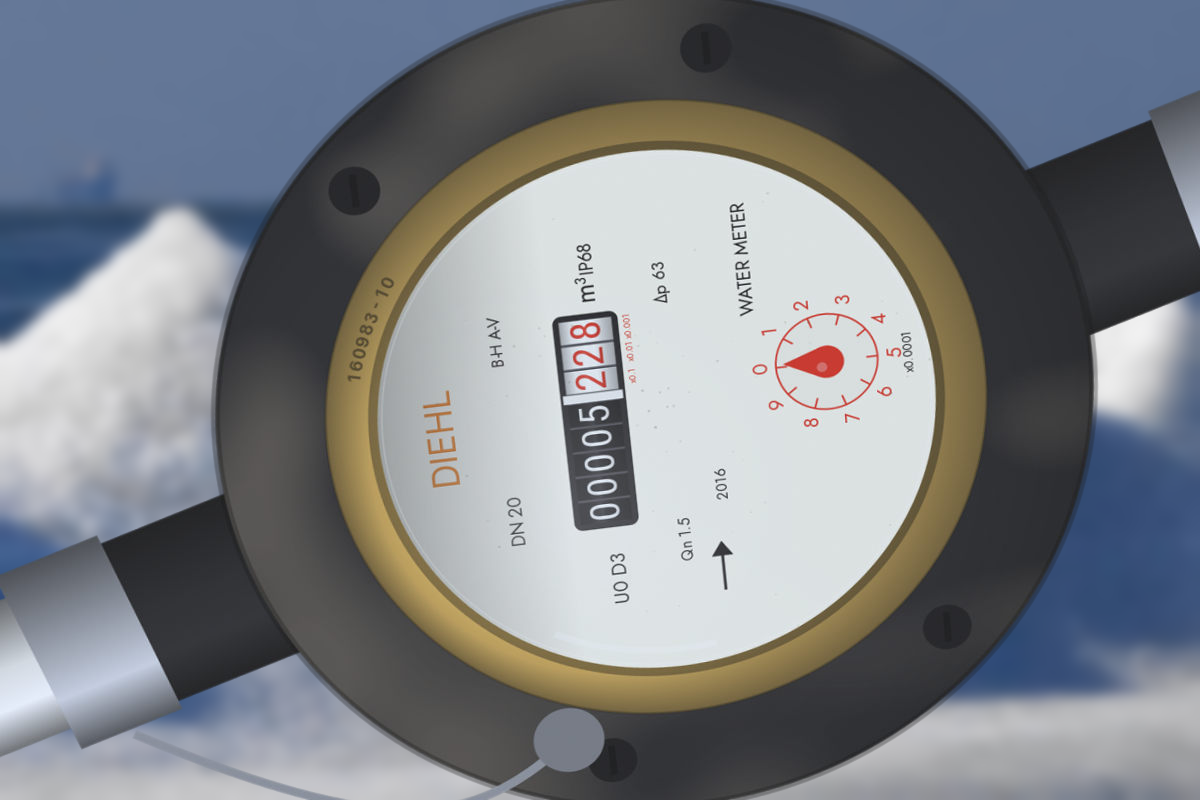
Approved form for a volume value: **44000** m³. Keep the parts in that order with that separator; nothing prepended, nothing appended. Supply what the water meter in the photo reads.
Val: **5.2280** m³
